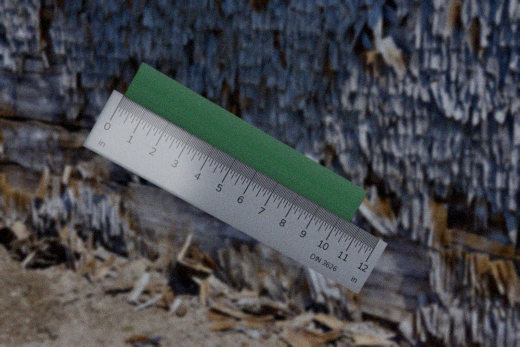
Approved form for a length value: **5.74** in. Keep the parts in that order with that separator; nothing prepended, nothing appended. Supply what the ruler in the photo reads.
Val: **10.5** in
